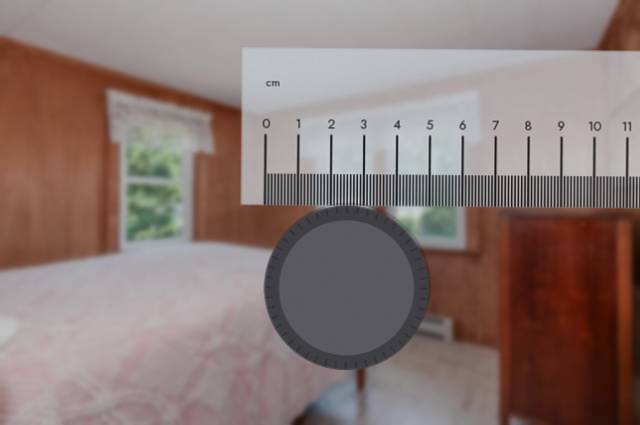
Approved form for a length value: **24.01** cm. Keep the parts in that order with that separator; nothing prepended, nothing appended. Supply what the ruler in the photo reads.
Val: **5** cm
